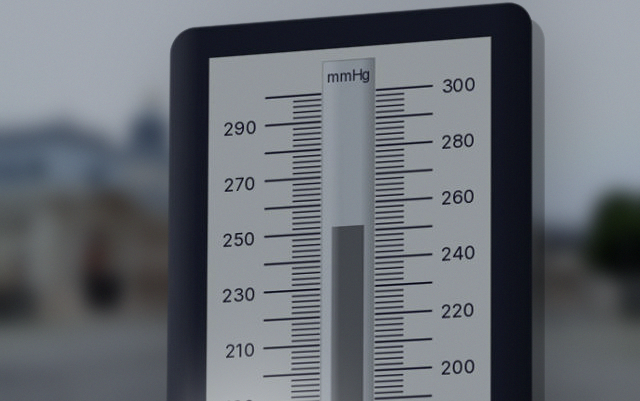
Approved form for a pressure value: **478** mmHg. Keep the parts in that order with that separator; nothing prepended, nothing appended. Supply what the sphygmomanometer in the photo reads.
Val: **252** mmHg
